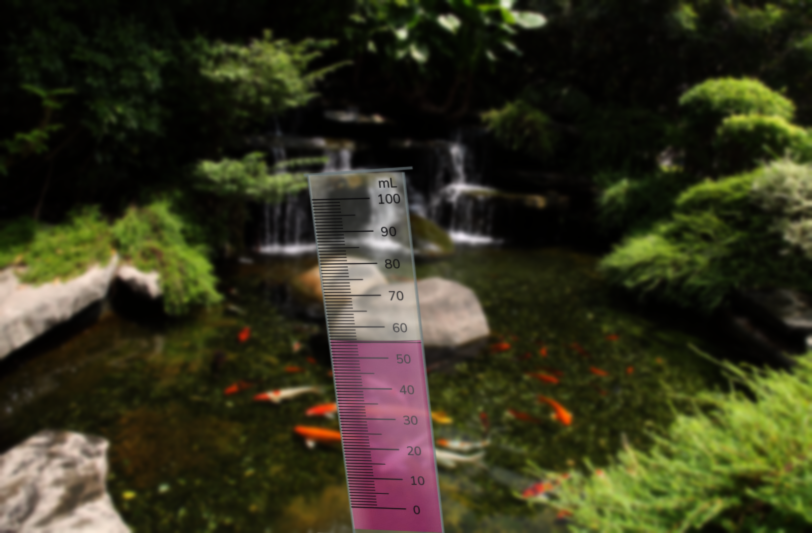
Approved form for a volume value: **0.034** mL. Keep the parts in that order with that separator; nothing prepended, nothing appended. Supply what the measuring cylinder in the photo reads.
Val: **55** mL
